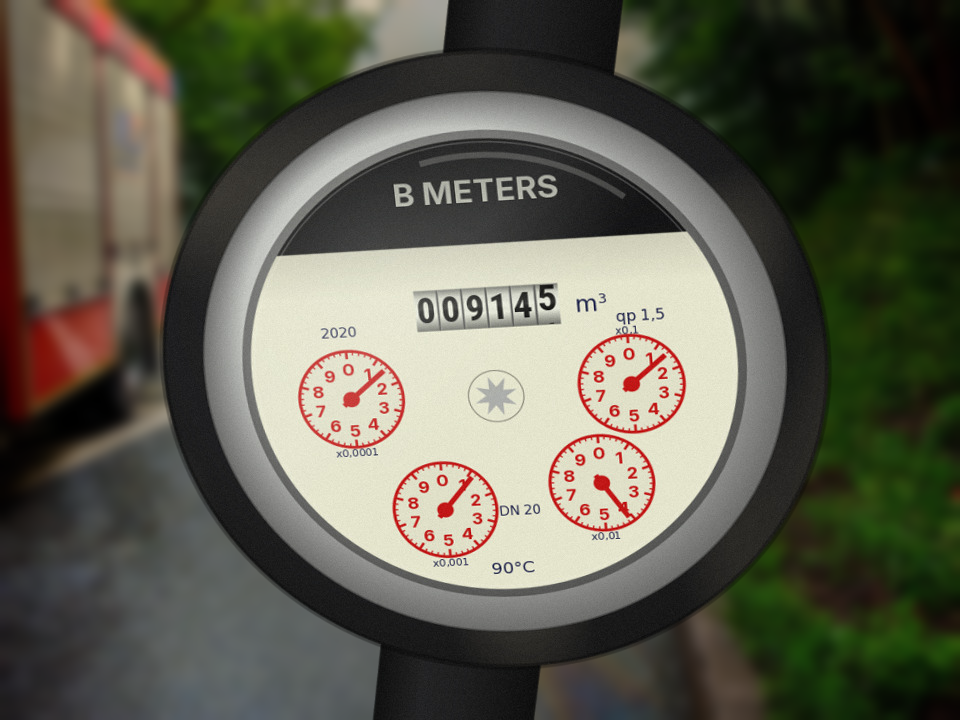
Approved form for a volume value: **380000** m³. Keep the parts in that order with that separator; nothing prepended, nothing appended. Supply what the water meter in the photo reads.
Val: **9145.1411** m³
